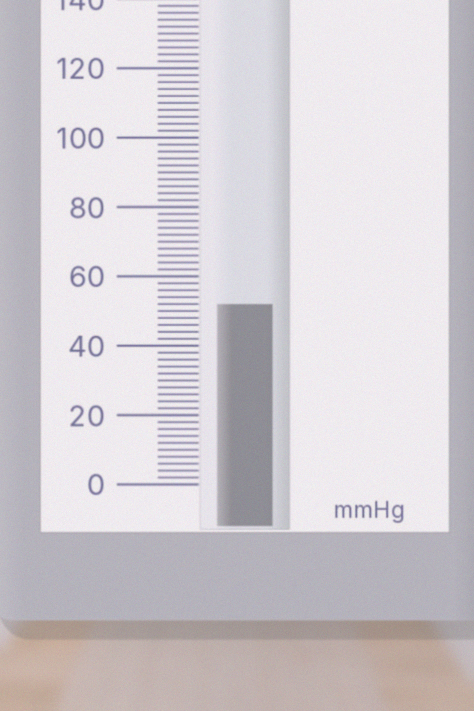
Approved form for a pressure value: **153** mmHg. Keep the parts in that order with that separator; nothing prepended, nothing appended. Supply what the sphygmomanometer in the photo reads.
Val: **52** mmHg
